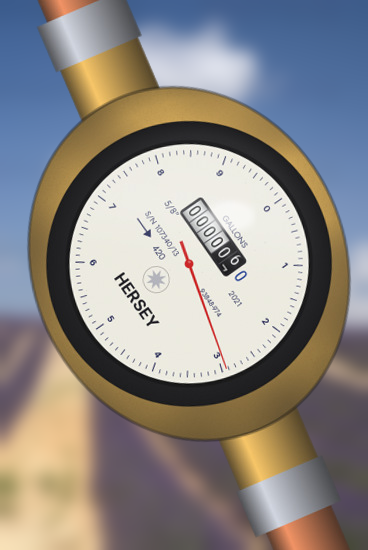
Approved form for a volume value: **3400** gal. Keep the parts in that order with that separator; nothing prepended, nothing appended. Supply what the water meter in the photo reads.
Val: **62.9** gal
